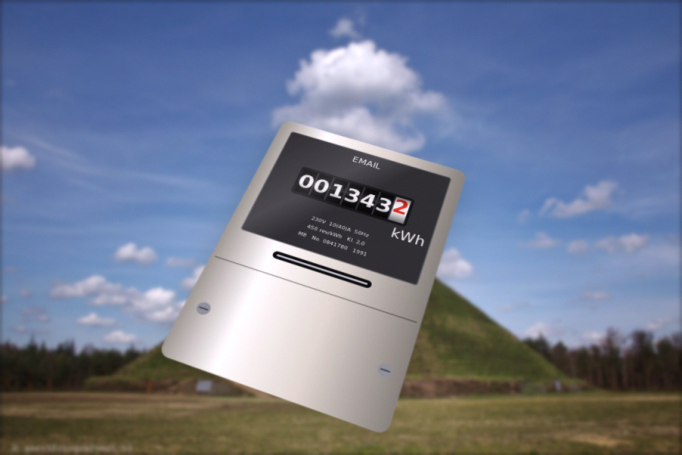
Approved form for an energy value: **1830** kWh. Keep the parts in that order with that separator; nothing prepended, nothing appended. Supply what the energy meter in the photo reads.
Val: **1343.2** kWh
